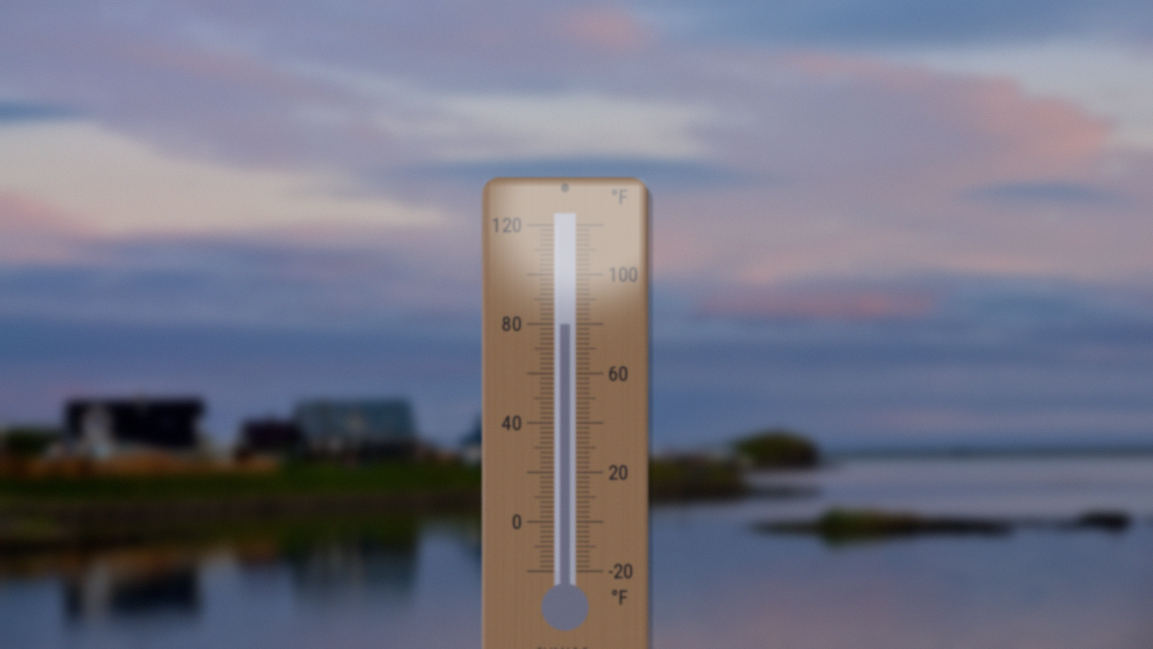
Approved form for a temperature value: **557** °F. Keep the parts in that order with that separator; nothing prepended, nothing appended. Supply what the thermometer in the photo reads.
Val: **80** °F
